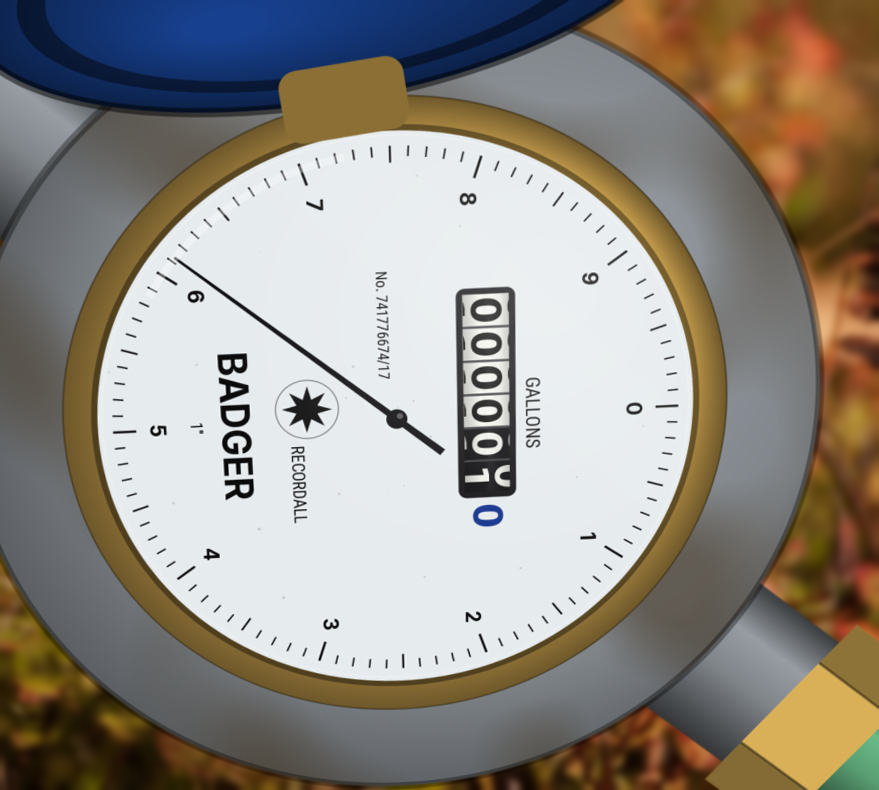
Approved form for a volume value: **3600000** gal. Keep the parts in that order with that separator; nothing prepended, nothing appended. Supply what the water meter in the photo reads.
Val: **6.1** gal
